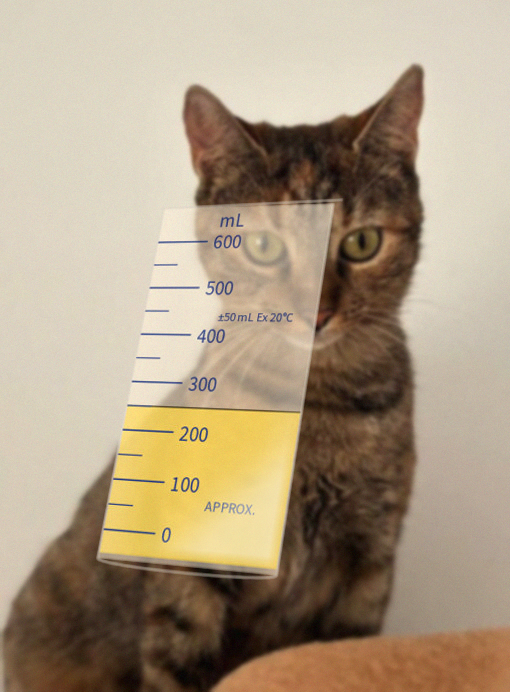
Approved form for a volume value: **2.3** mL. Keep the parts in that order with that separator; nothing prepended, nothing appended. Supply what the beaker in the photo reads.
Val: **250** mL
